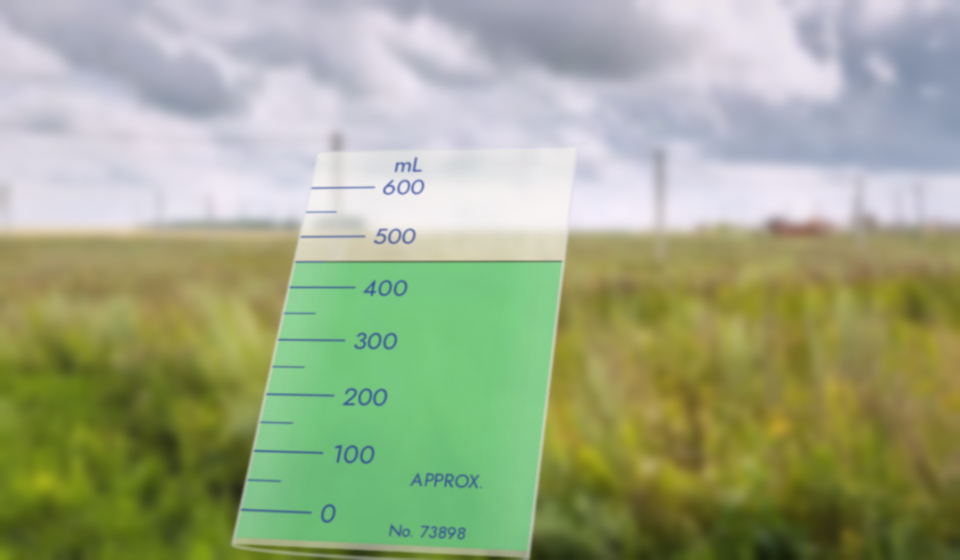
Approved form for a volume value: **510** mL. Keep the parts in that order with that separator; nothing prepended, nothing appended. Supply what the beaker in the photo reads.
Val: **450** mL
